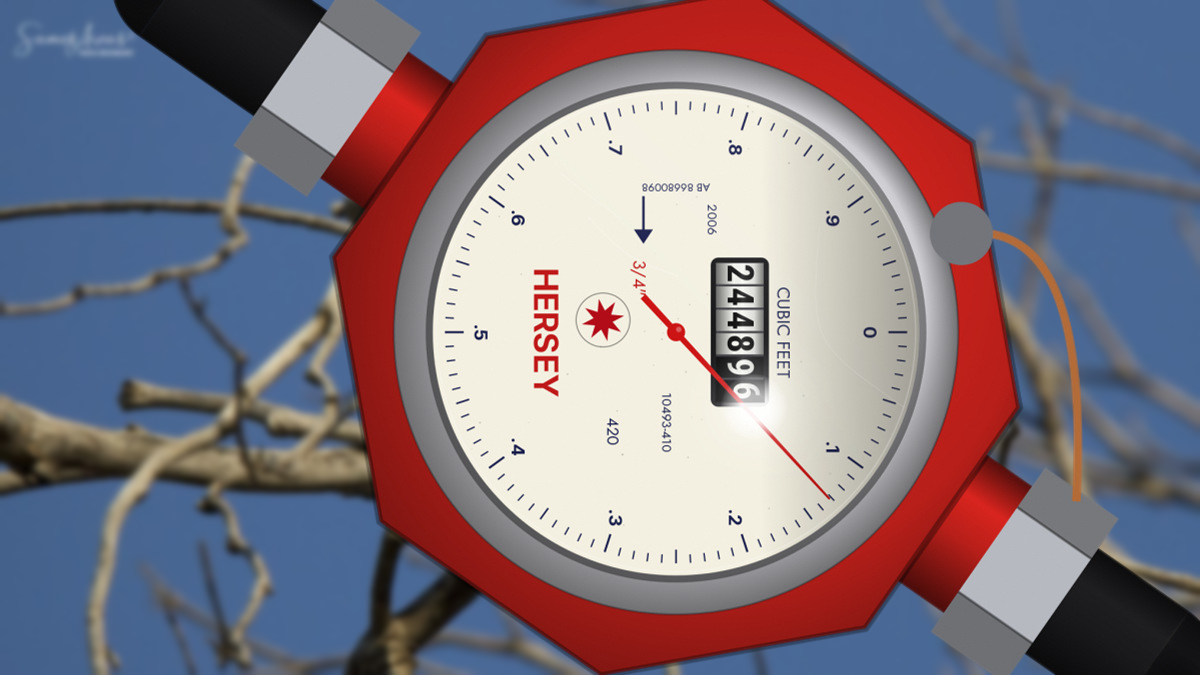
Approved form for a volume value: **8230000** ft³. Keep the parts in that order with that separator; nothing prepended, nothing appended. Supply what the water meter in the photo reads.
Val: **244896.13** ft³
